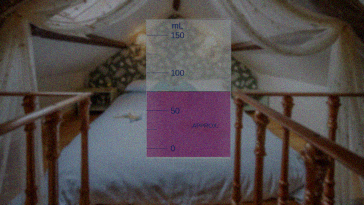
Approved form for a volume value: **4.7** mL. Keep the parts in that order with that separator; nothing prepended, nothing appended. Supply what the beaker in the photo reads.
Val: **75** mL
